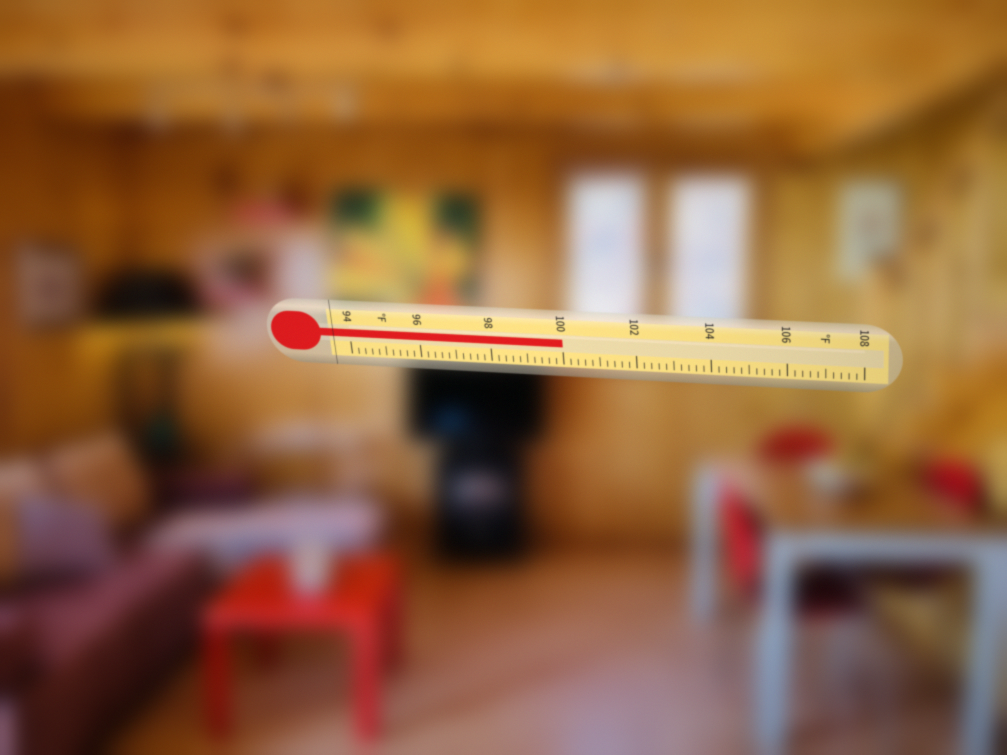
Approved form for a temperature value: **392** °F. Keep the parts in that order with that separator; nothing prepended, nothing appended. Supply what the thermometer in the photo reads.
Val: **100** °F
